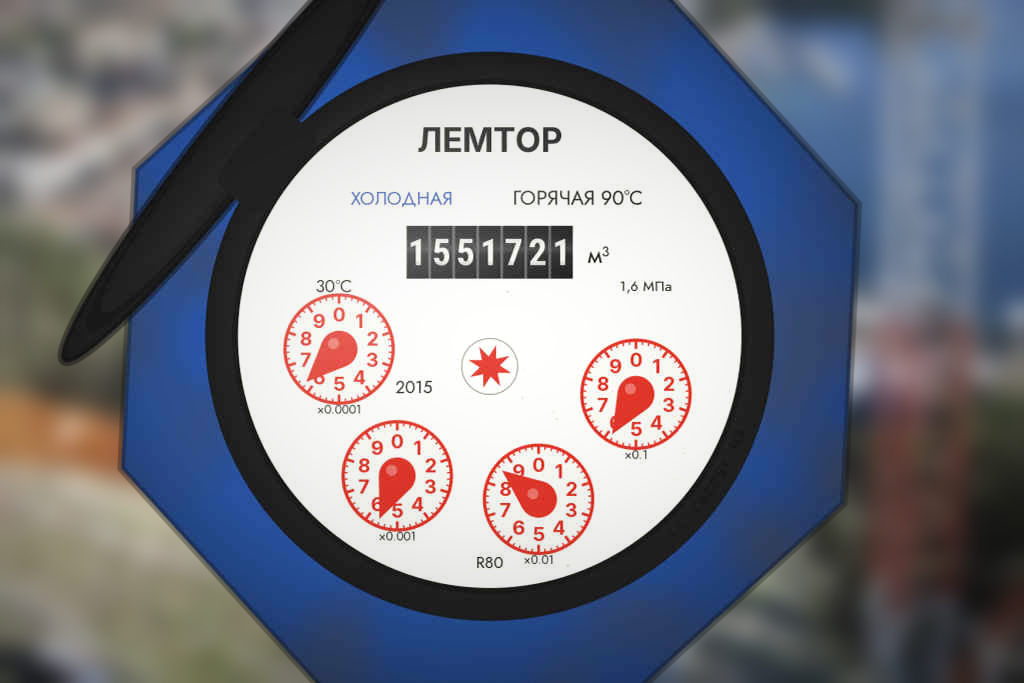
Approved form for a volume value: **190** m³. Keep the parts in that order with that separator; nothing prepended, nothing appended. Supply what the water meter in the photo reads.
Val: **1551721.5856** m³
